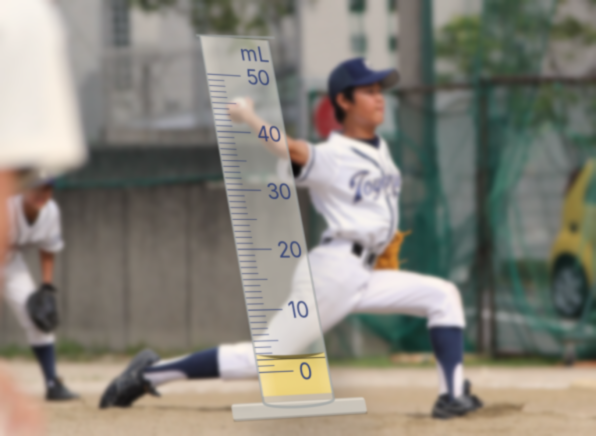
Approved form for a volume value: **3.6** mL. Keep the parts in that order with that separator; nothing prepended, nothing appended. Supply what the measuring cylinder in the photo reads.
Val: **2** mL
